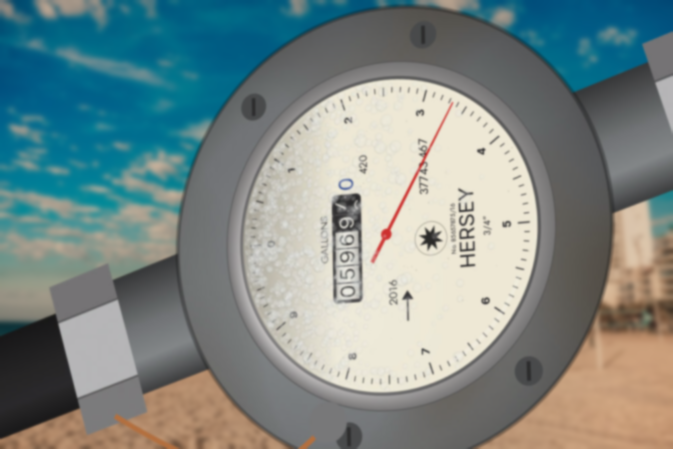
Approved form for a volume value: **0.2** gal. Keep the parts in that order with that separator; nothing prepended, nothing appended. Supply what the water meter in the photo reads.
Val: **596973.3** gal
